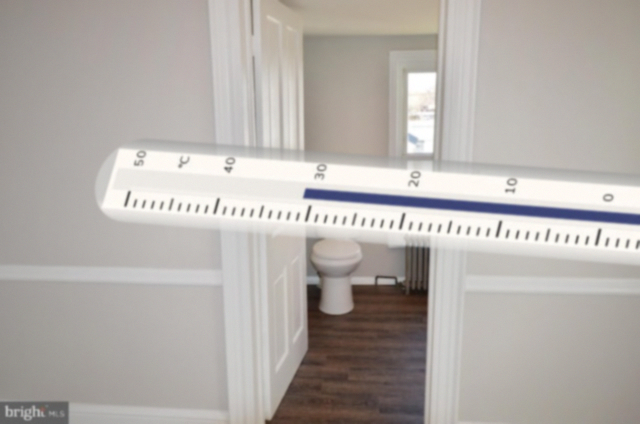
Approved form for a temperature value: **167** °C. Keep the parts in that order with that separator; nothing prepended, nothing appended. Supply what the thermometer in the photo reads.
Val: **31** °C
